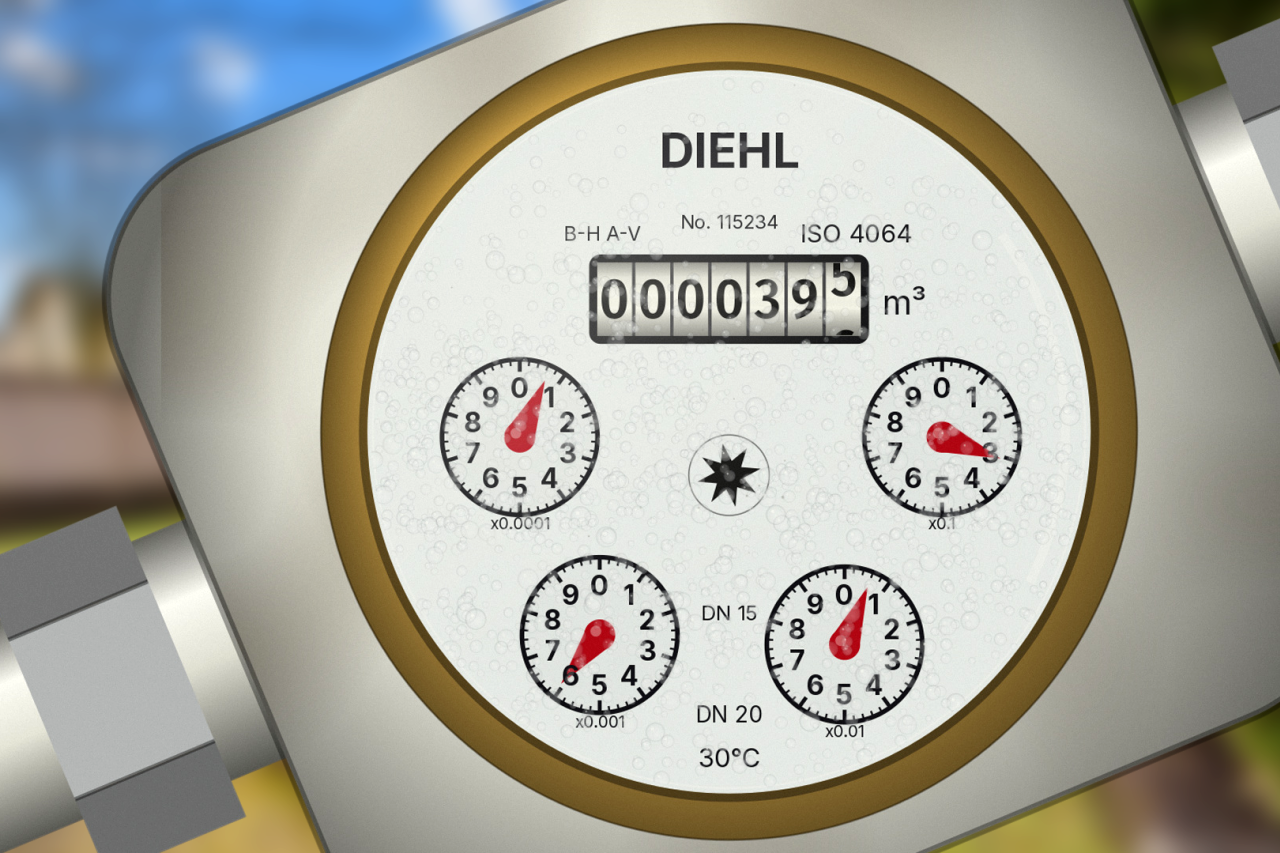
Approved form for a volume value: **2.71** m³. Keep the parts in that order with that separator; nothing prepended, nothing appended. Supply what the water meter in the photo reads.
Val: **395.3060** m³
